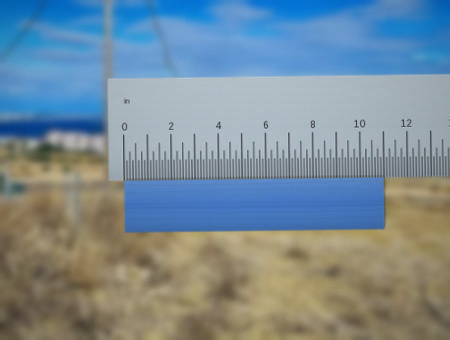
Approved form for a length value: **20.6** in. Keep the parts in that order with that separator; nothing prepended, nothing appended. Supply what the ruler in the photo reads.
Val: **11** in
